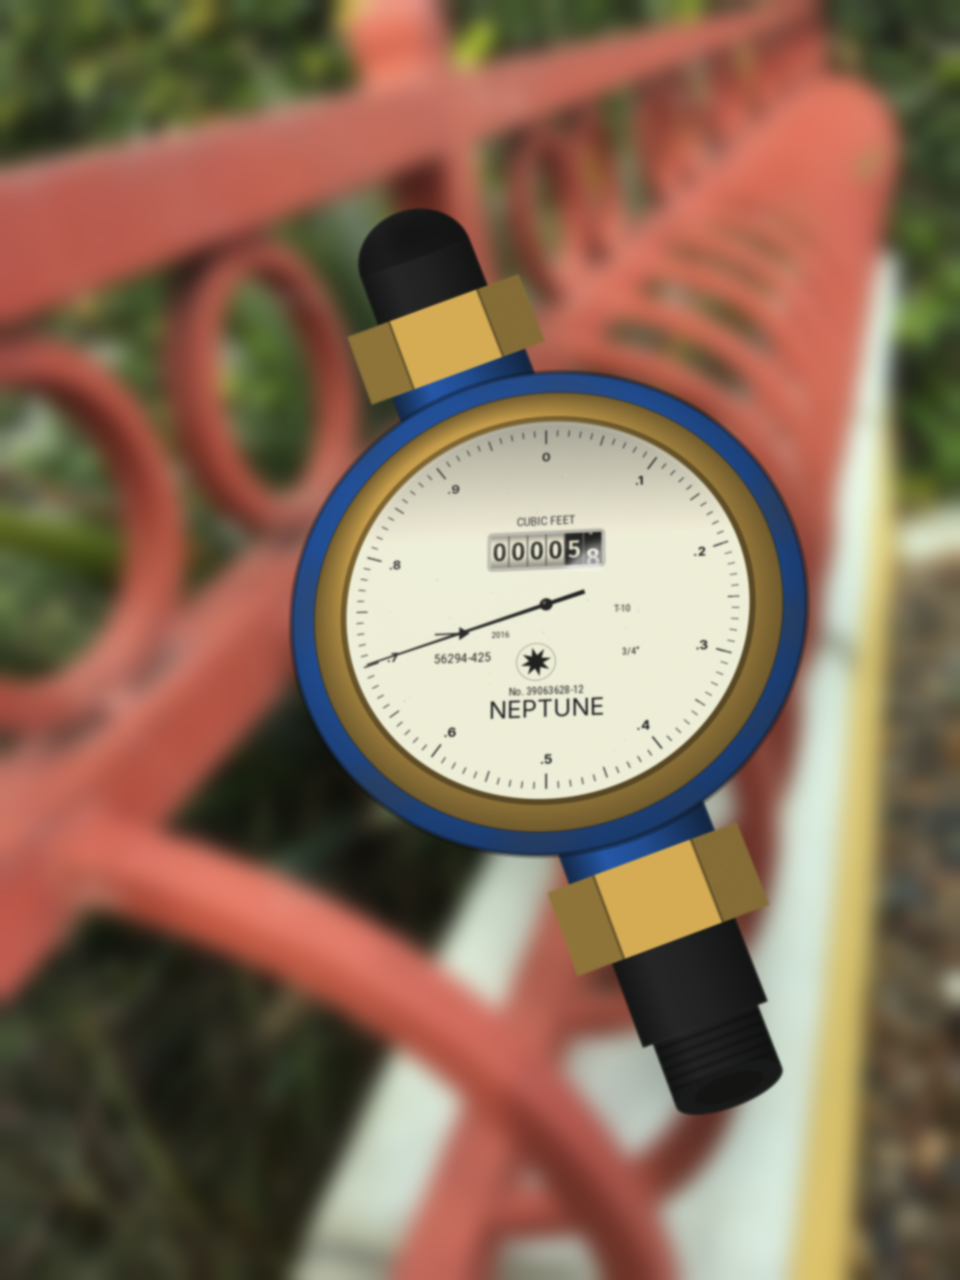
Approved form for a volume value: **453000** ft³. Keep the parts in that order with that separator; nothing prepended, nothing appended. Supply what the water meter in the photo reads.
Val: **57.70** ft³
